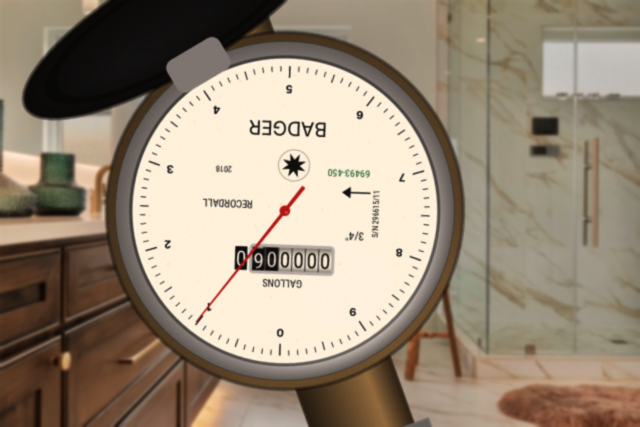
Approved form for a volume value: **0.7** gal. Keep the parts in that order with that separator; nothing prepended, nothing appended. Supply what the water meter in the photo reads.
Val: **61.0** gal
